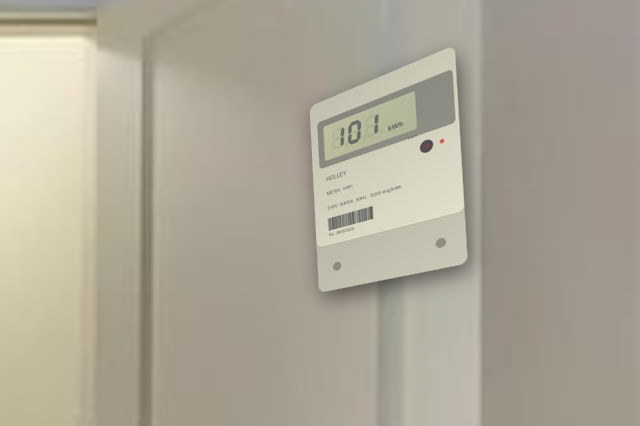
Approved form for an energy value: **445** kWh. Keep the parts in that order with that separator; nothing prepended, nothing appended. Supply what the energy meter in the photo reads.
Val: **101** kWh
